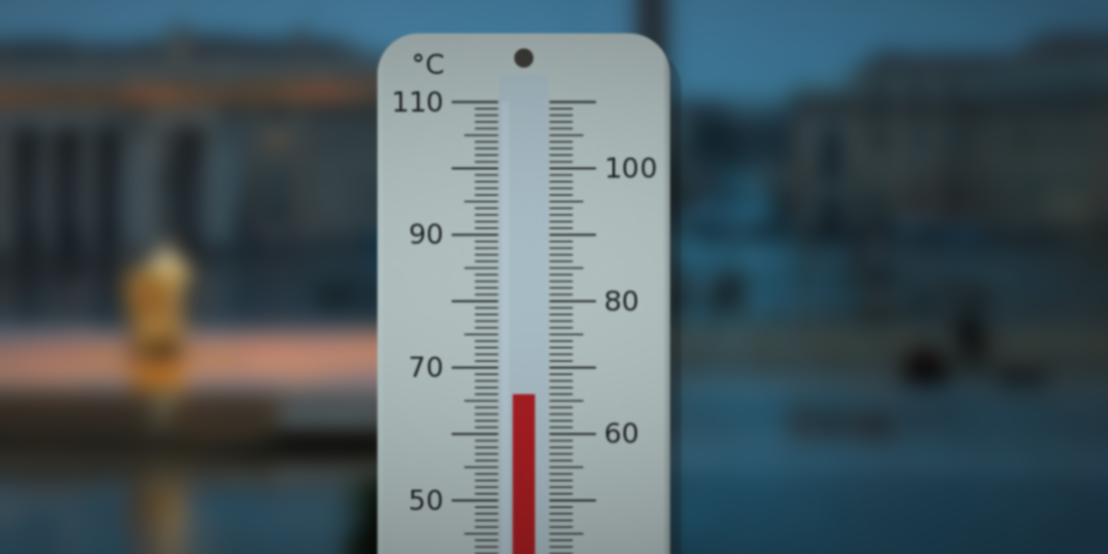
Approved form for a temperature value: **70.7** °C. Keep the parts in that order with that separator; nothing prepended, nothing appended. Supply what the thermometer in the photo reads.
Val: **66** °C
